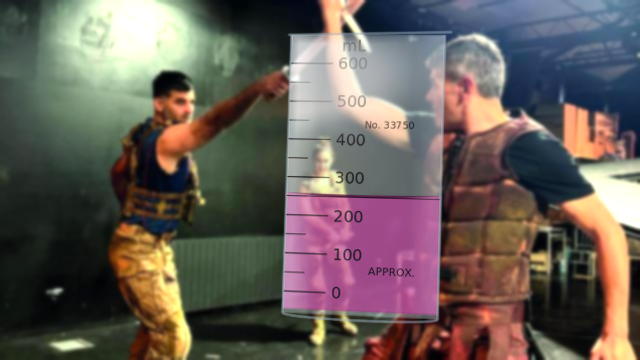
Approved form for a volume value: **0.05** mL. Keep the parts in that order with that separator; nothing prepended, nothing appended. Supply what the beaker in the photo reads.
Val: **250** mL
